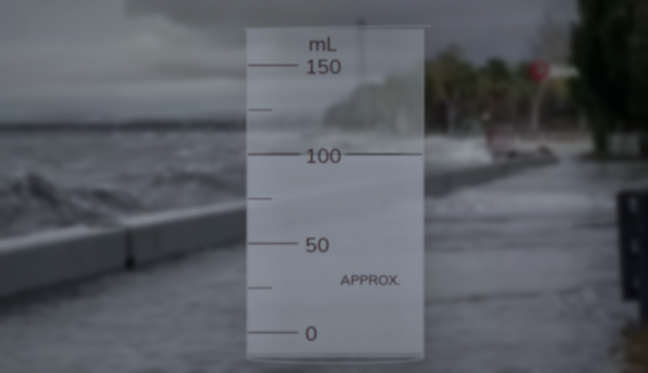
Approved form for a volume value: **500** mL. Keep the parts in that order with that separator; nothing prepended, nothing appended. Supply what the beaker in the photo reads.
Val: **100** mL
